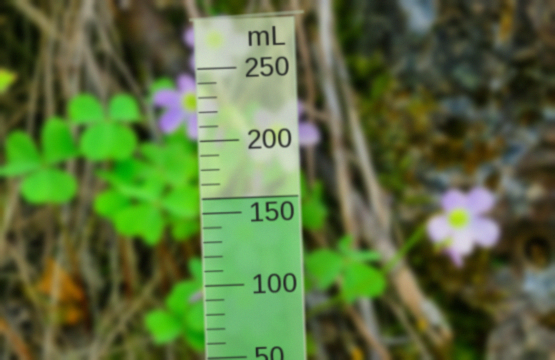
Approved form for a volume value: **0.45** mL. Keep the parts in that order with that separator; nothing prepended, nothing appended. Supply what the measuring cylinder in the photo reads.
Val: **160** mL
